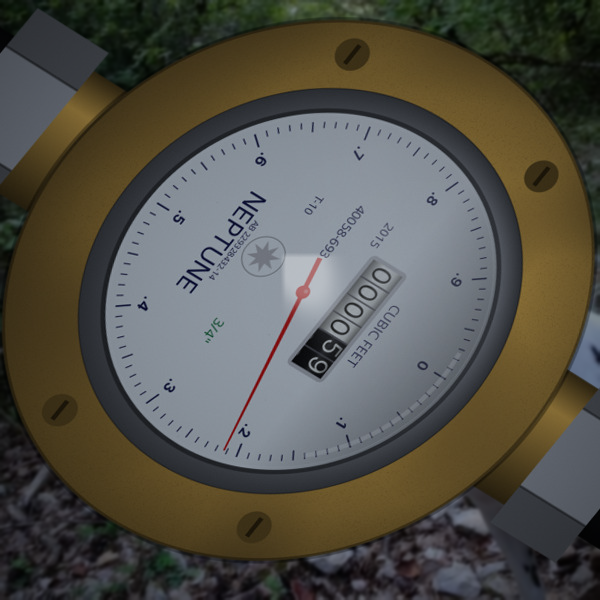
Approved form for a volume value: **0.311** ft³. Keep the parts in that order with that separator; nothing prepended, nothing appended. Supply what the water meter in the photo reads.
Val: **59.21** ft³
